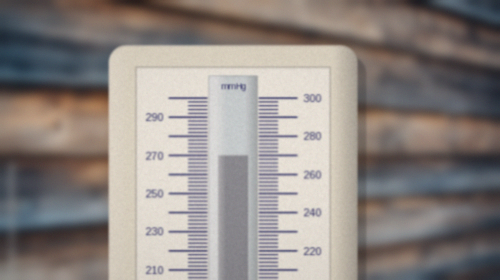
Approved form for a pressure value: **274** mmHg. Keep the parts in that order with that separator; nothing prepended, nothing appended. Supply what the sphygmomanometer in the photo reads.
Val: **270** mmHg
